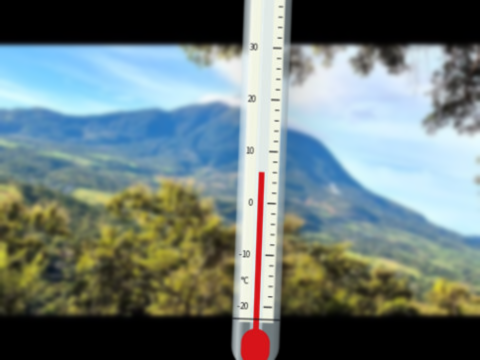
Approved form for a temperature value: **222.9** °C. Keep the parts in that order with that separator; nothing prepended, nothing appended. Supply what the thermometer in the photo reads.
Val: **6** °C
